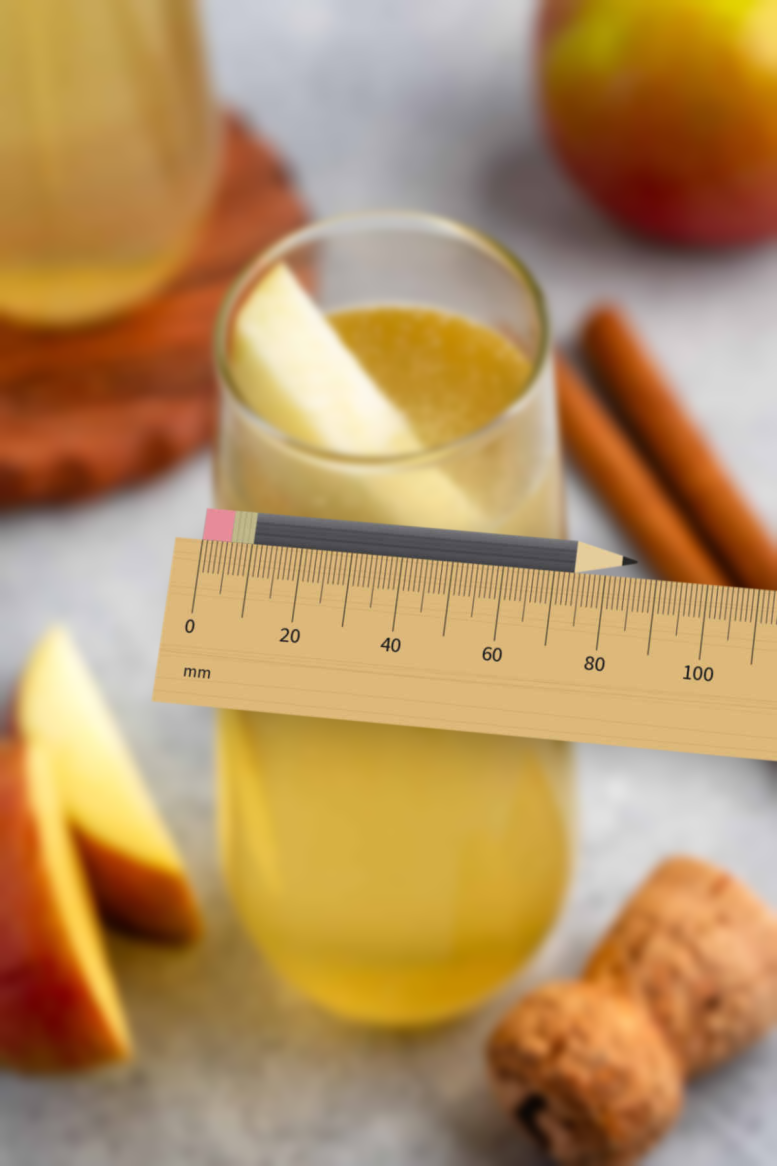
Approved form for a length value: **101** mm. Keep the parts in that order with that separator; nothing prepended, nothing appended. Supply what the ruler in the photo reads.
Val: **86** mm
